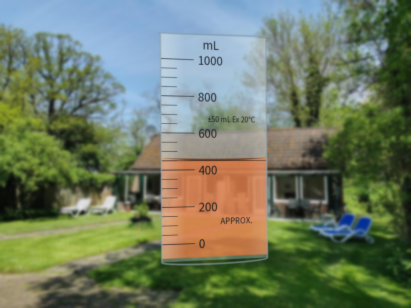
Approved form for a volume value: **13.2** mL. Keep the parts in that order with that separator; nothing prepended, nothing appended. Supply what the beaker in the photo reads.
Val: **450** mL
